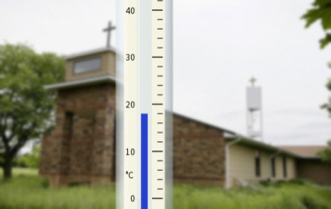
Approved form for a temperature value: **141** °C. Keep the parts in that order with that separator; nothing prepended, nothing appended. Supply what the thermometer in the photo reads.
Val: **18** °C
